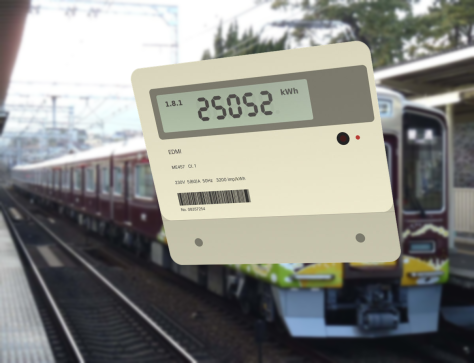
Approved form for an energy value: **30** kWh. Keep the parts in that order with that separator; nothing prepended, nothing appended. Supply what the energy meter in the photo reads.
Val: **25052** kWh
